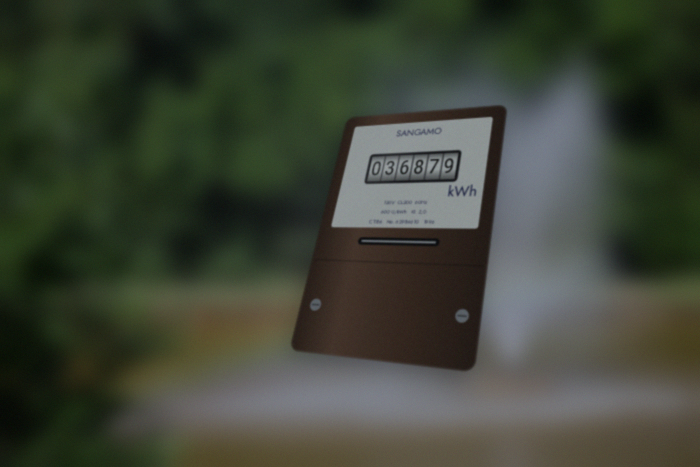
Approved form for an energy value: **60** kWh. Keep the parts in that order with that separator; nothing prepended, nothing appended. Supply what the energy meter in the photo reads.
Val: **36879** kWh
